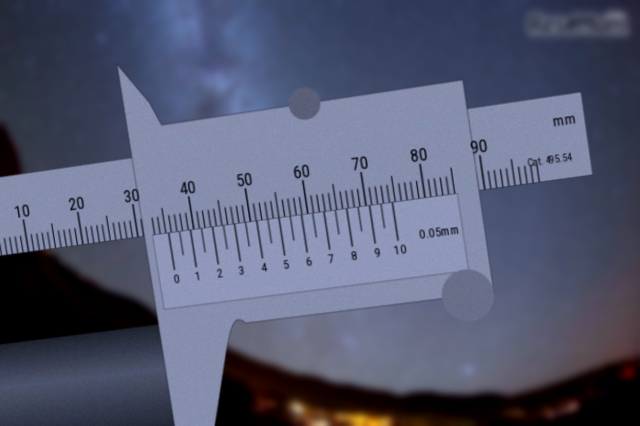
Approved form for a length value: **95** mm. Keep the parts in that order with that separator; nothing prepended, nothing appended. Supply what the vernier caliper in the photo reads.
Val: **35.5** mm
